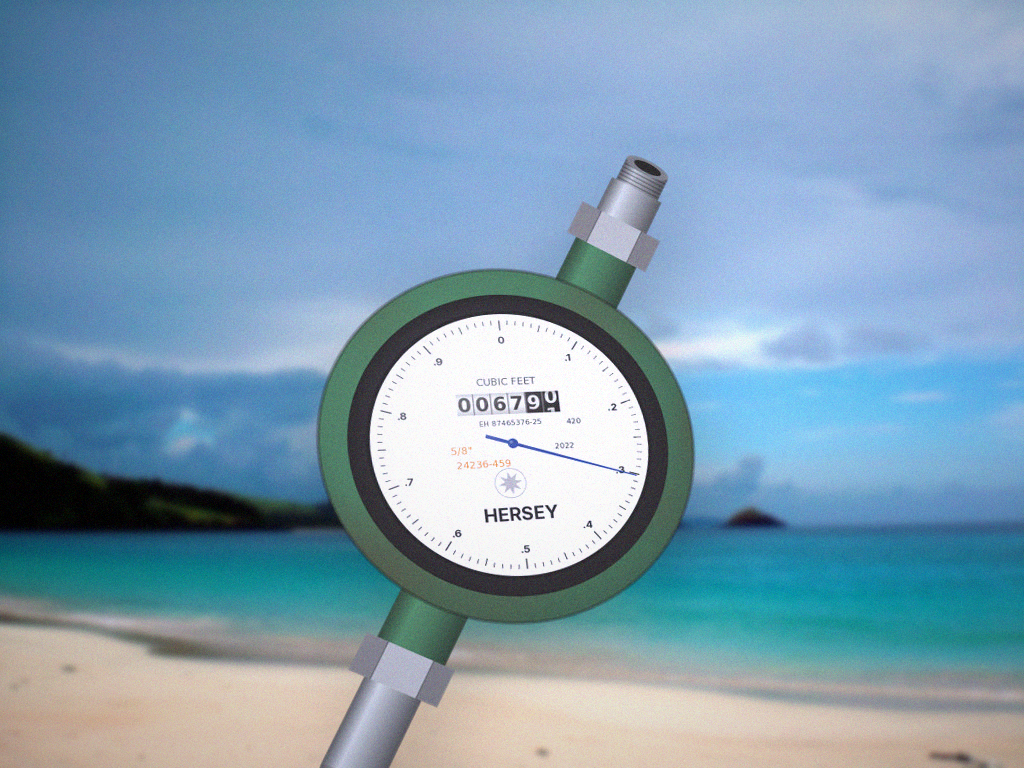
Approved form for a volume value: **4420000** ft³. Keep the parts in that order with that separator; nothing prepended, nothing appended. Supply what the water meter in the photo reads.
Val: **6790.30** ft³
